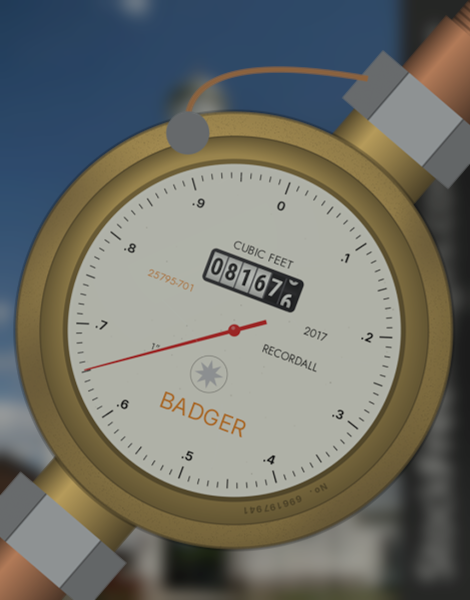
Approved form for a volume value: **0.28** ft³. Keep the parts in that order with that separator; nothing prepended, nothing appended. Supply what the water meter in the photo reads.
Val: **81675.65** ft³
